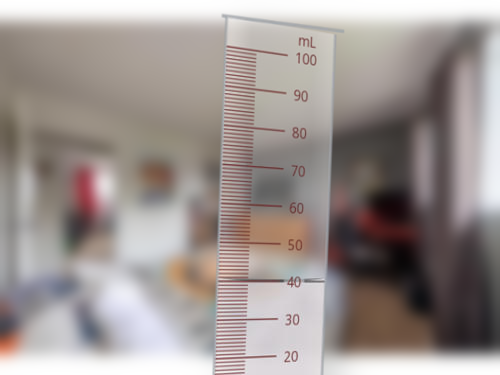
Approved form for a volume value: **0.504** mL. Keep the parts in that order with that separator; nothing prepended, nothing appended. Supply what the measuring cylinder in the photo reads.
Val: **40** mL
